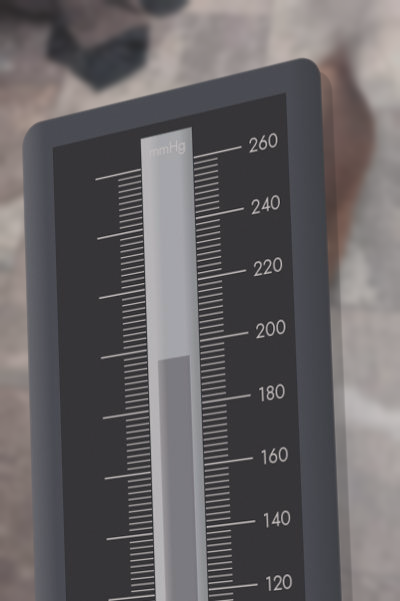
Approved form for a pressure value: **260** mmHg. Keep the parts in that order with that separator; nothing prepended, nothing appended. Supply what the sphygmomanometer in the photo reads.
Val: **196** mmHg
